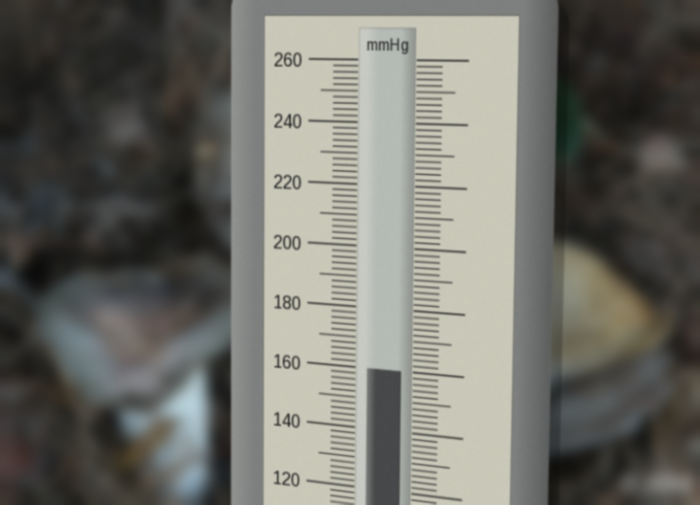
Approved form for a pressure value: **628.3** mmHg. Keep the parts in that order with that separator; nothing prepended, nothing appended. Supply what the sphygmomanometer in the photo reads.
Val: **160** mmHg
